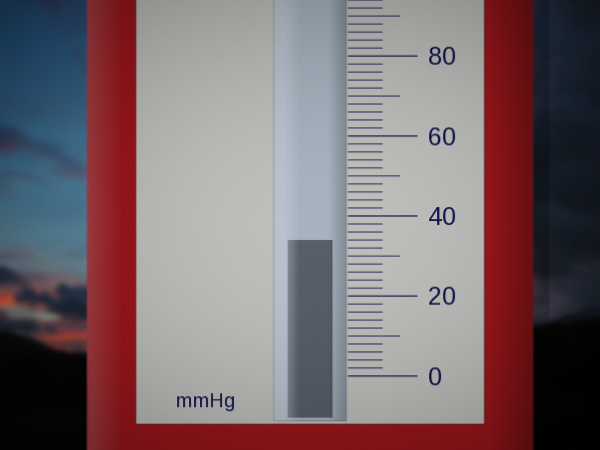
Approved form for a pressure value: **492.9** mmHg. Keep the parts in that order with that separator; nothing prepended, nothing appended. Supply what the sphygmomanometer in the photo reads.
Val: **34** mmHg
